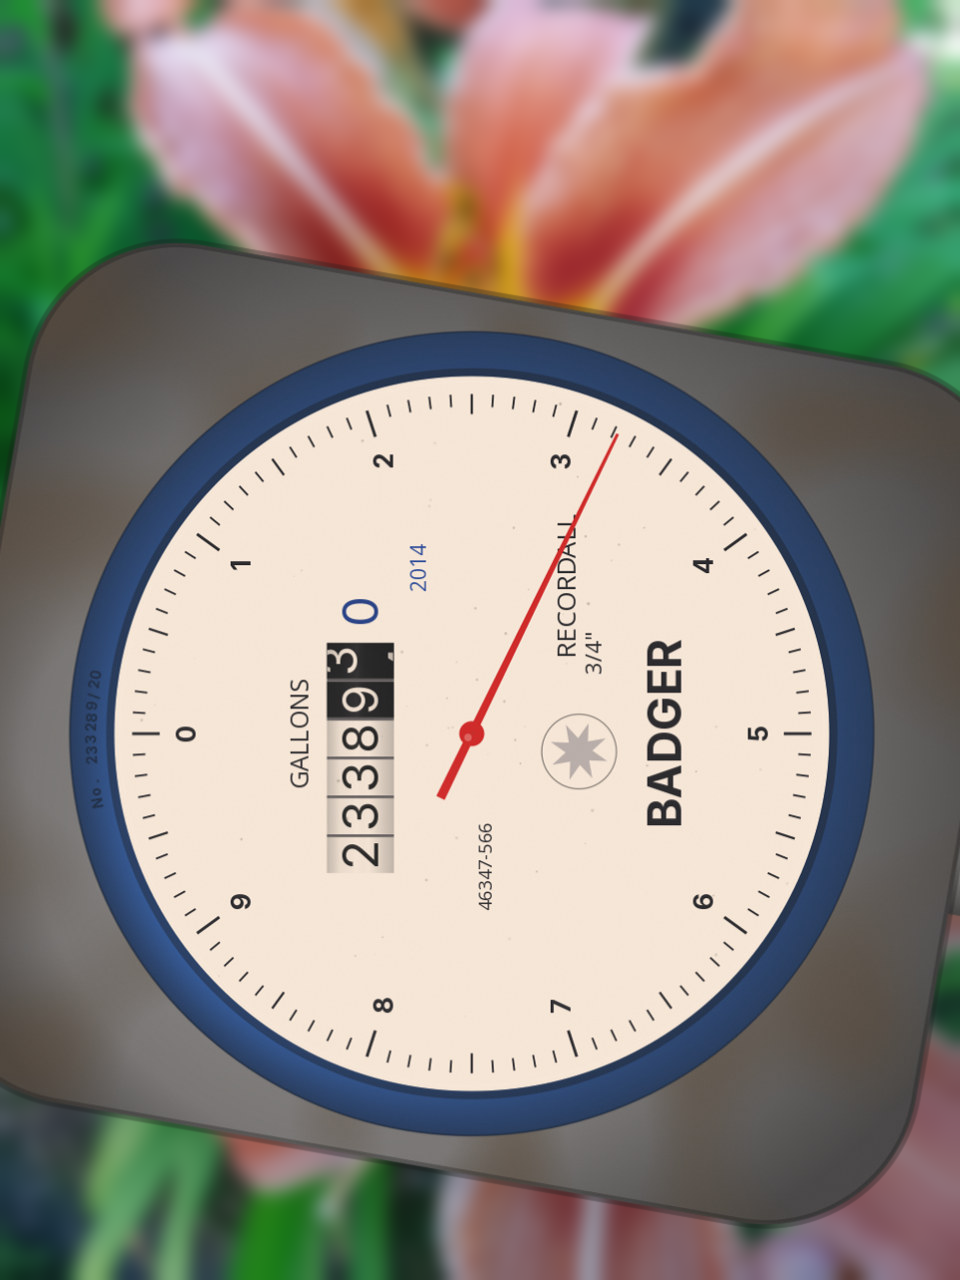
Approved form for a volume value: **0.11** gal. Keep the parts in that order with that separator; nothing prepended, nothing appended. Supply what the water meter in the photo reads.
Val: **2338933.2** gal
